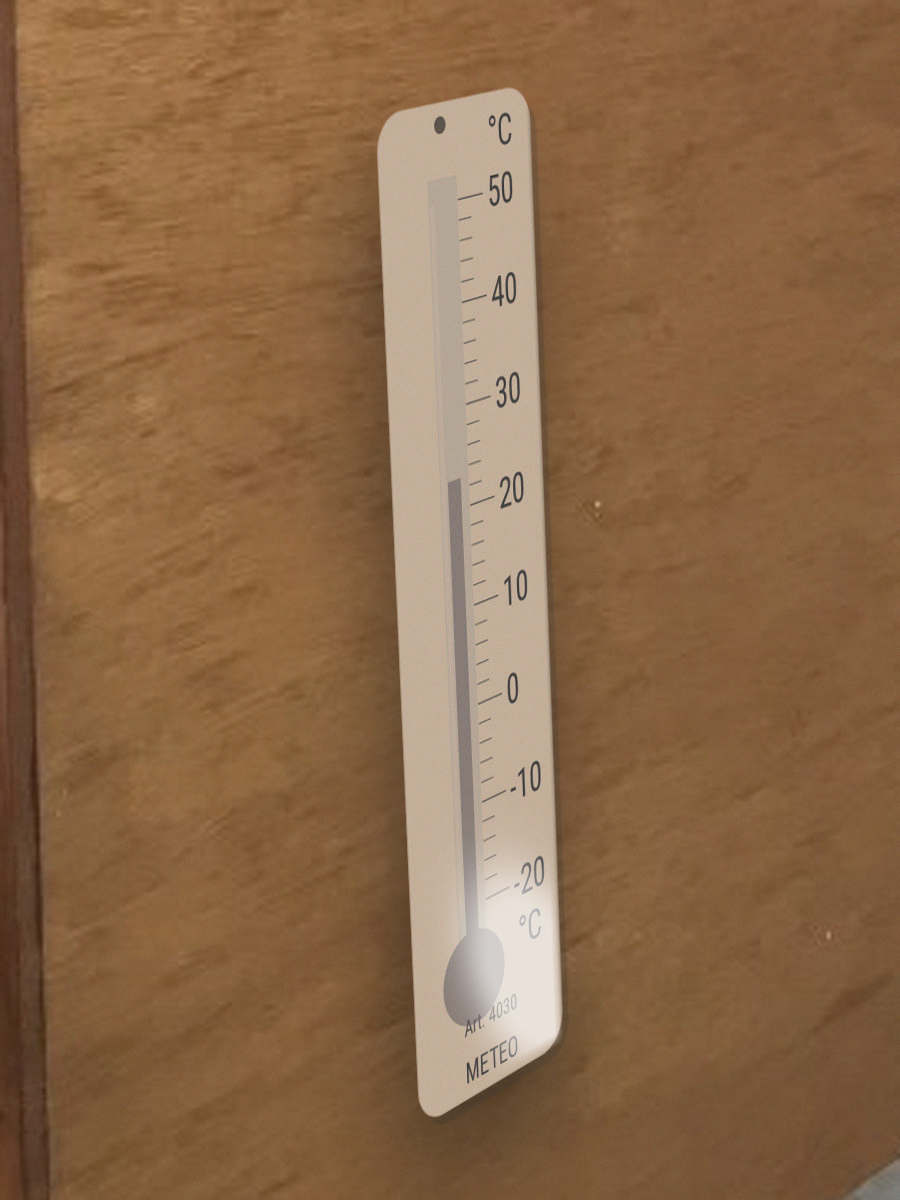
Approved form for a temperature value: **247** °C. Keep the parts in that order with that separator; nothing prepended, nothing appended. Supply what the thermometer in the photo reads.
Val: **23** °C
